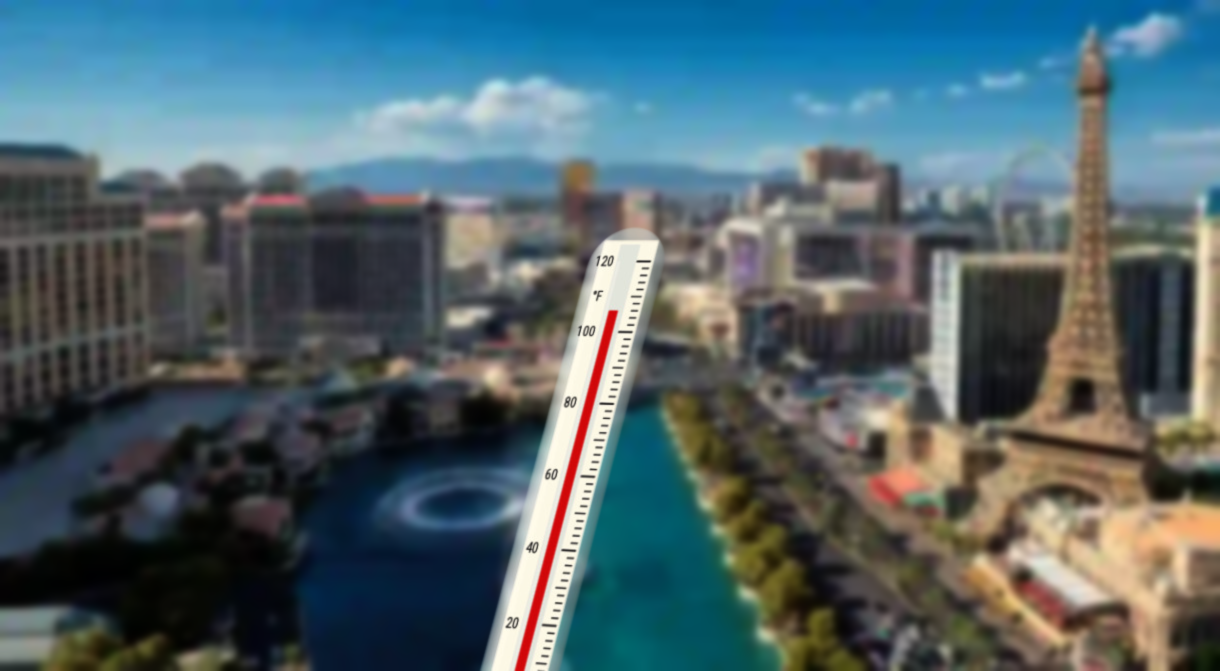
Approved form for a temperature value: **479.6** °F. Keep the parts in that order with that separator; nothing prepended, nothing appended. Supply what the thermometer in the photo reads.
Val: **106** °F
